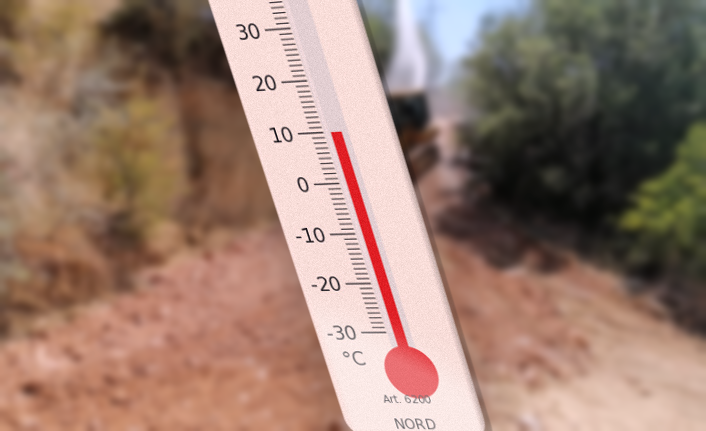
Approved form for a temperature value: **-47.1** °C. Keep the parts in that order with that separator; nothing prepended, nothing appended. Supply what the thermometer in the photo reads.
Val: **10** °C
